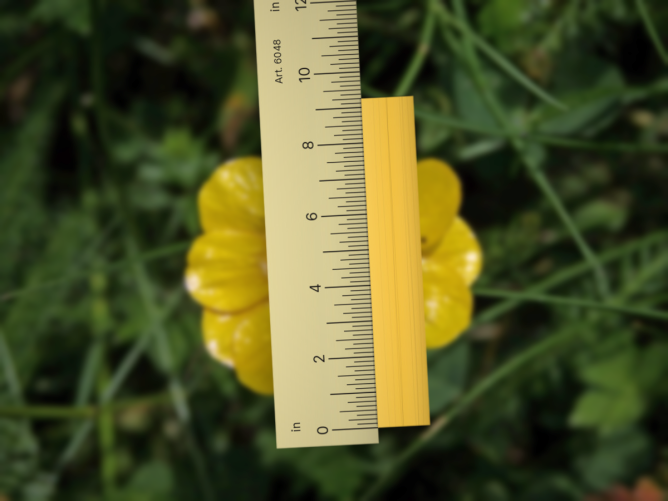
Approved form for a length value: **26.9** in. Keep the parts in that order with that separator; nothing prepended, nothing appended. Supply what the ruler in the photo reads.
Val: **9.25** in
